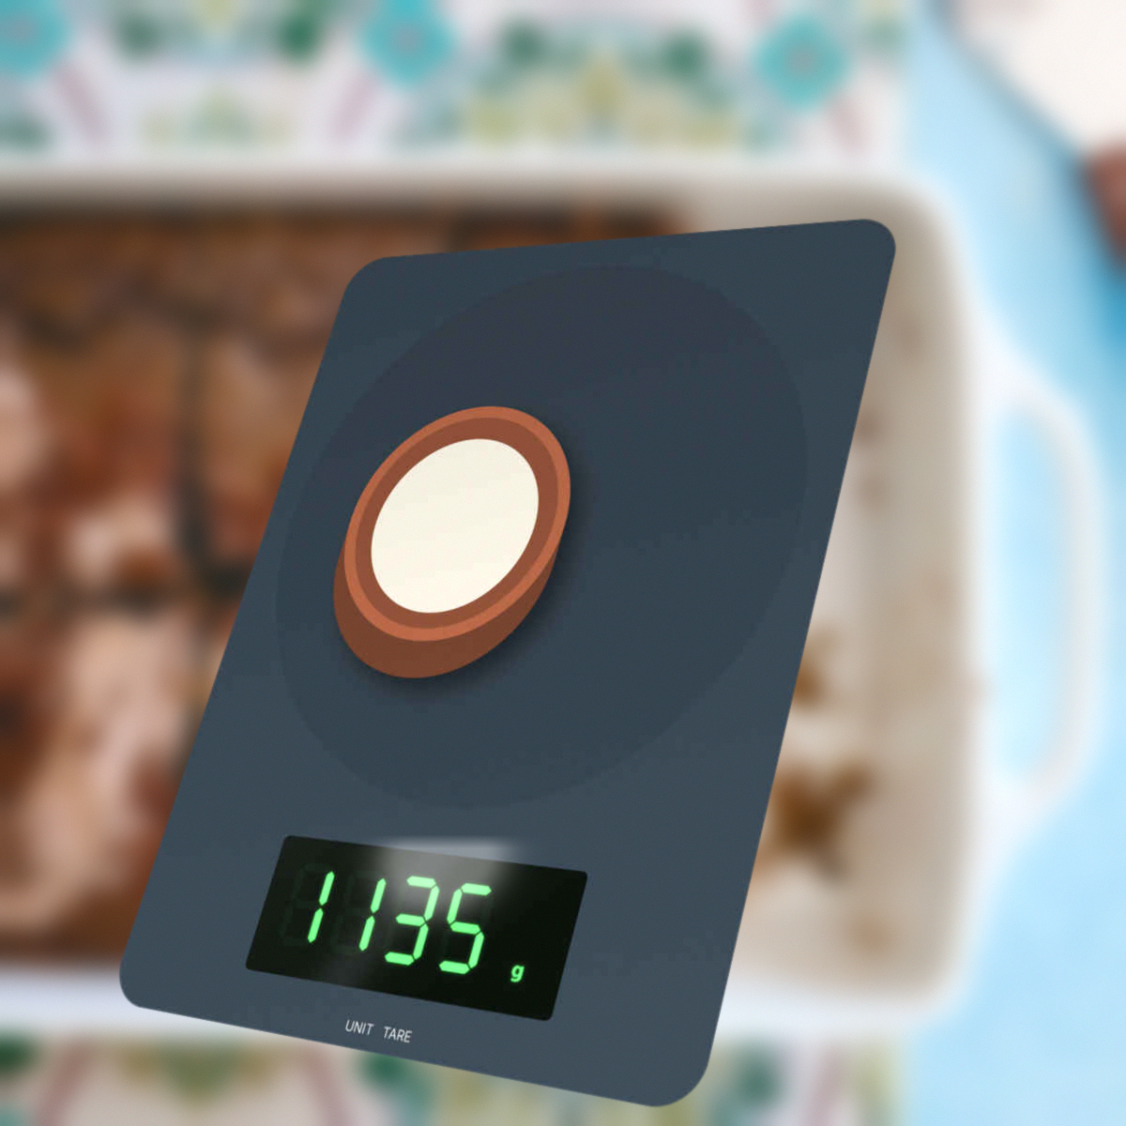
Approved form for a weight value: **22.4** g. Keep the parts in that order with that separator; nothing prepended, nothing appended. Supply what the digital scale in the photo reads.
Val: **1135** g
